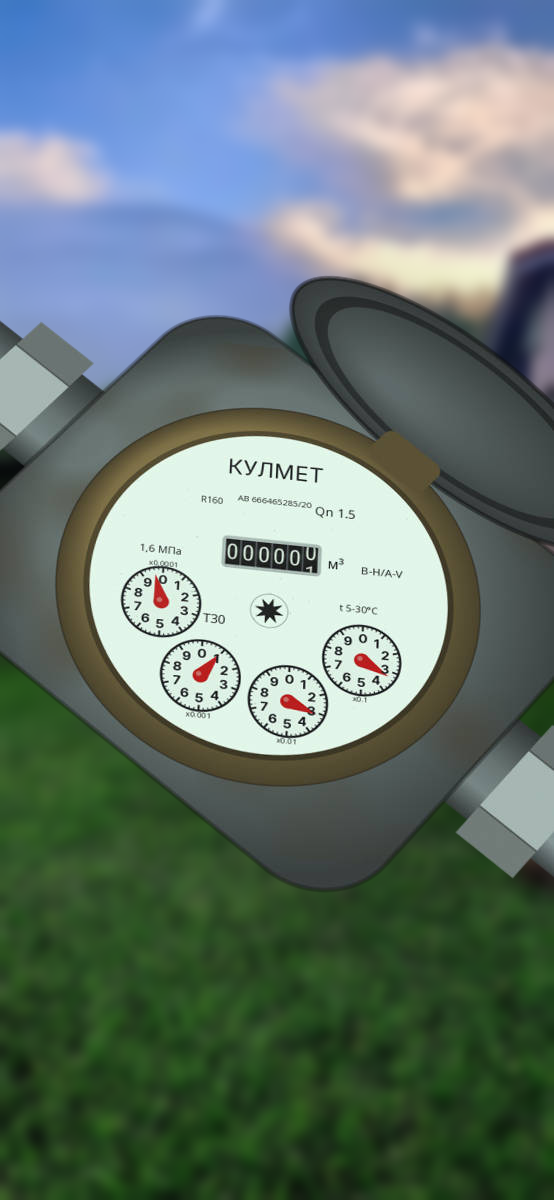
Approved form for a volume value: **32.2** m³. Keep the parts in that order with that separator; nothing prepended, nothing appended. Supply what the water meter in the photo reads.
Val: **0.3309** m³
